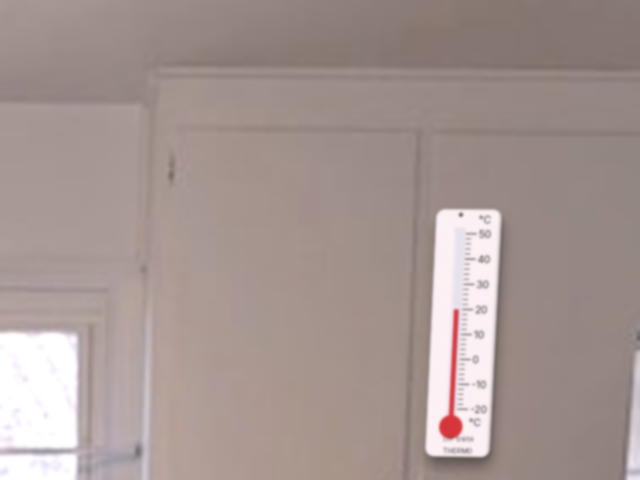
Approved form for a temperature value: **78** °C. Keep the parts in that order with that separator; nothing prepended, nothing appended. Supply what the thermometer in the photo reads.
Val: **20** °C
